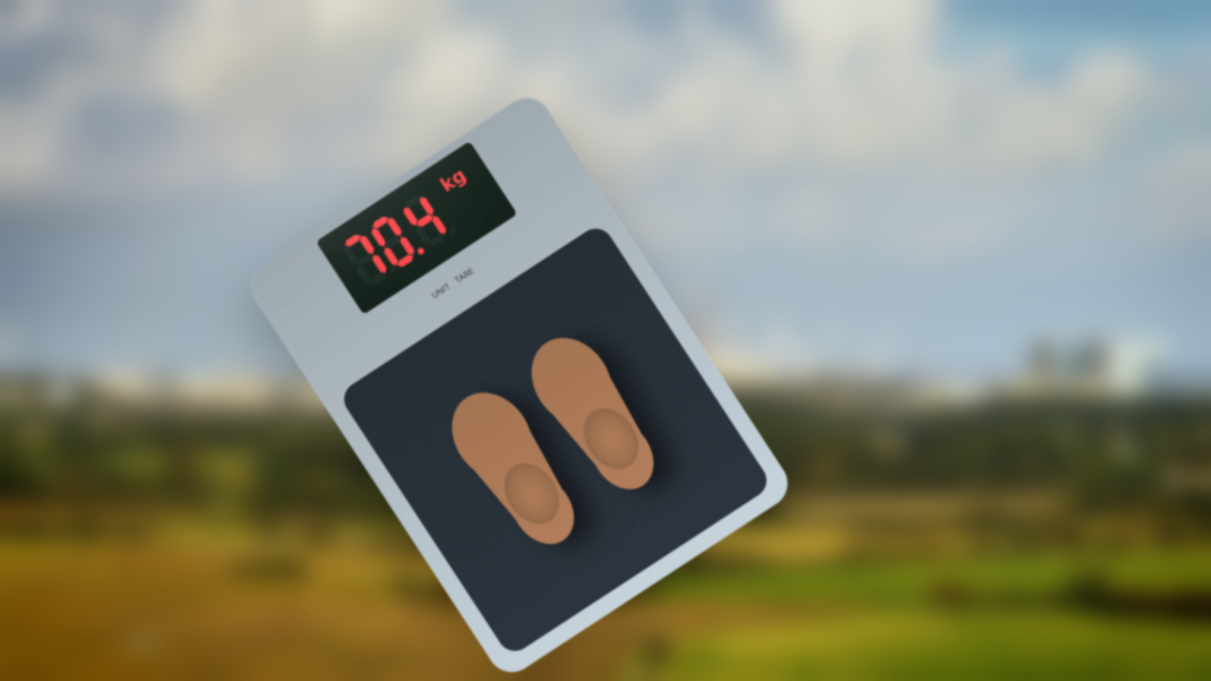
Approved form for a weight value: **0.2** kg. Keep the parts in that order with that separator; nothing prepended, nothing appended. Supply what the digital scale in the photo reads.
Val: **70.4** kg
